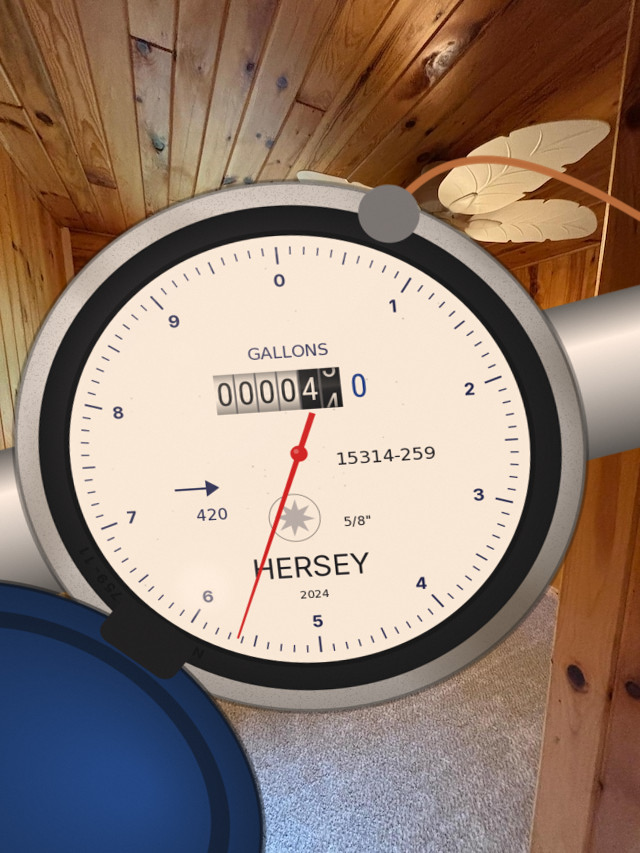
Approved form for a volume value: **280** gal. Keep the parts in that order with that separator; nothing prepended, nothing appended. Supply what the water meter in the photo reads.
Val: **435.6** gal
